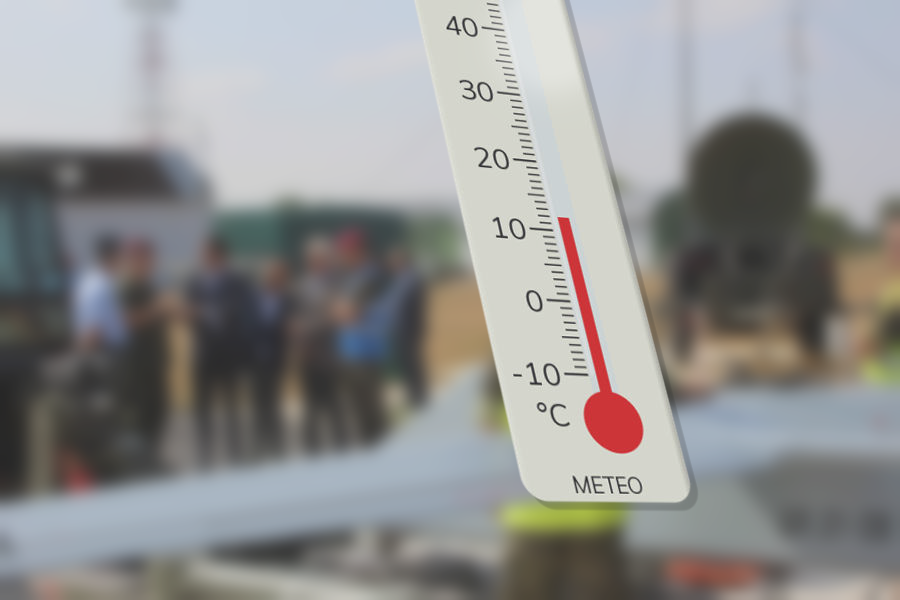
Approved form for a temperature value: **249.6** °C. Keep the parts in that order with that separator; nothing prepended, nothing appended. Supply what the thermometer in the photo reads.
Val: **12** °C
